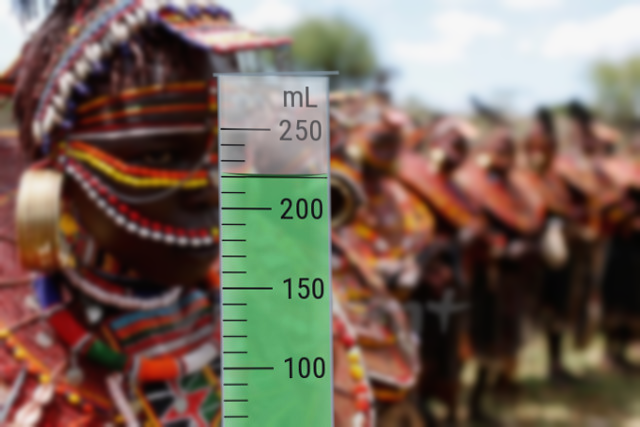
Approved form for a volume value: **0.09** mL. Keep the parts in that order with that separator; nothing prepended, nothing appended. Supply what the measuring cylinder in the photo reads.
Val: **220** mL
